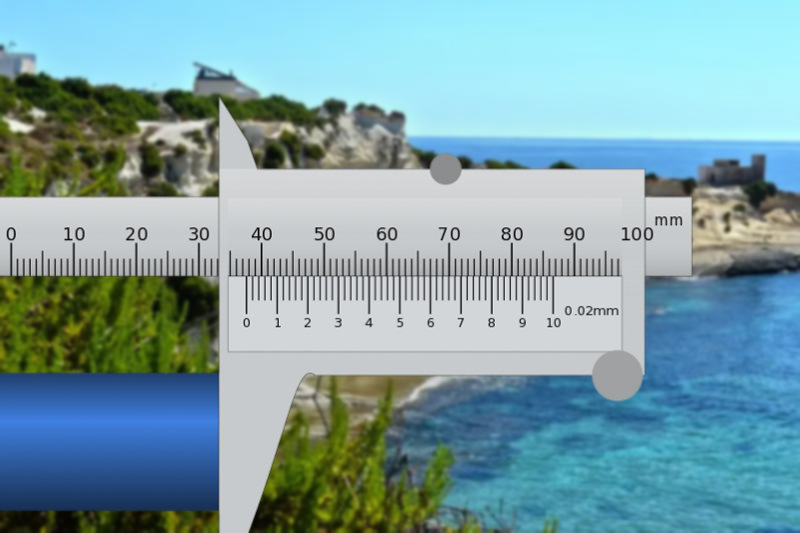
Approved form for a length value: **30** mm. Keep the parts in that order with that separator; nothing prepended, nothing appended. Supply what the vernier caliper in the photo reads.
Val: **37.6** mm
